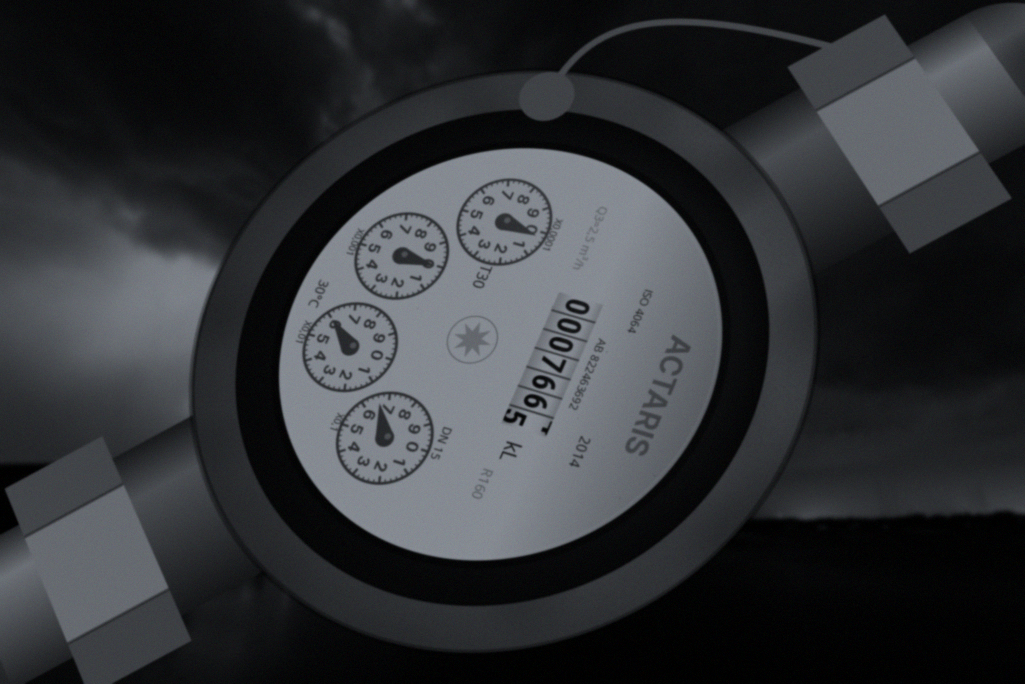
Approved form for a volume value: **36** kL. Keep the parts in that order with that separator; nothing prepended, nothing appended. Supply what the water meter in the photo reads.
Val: **7664.6600** kL
